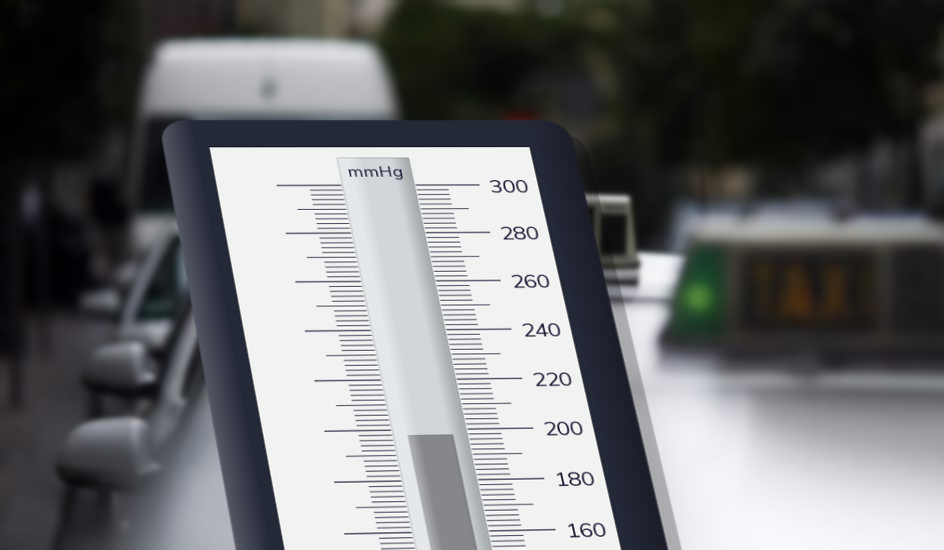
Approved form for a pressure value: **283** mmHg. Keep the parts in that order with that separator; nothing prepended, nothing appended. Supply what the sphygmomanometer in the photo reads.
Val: **198** mmHg
